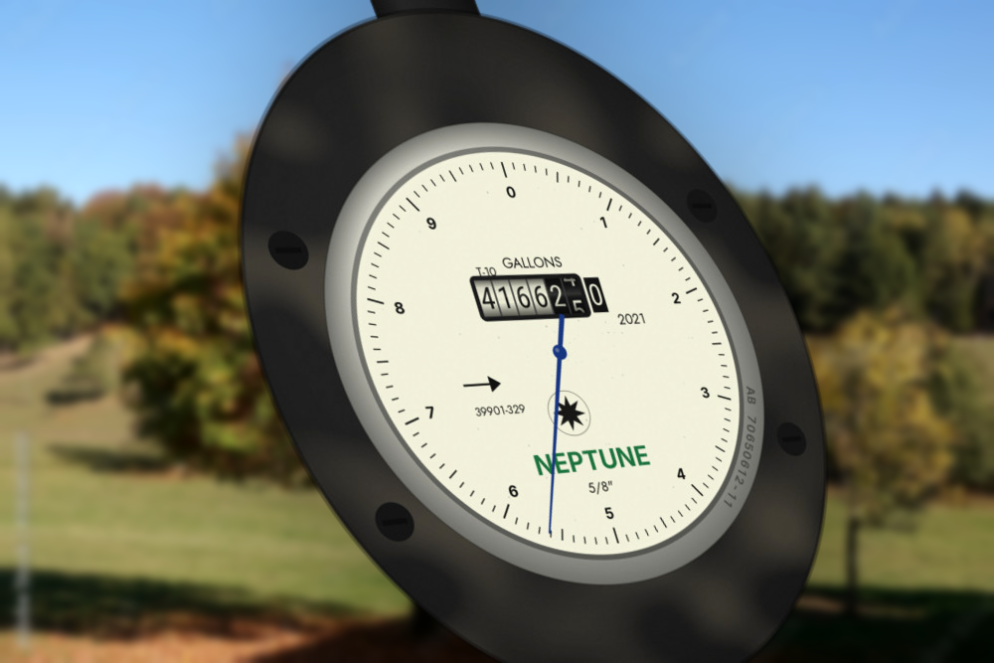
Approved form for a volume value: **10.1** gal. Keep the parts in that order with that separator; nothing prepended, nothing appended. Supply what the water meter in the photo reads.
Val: **4166245.6** gal
